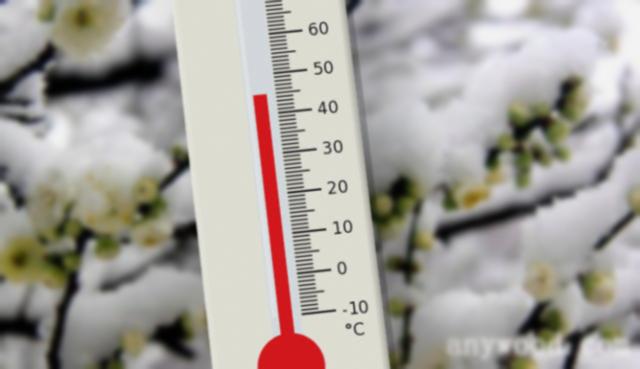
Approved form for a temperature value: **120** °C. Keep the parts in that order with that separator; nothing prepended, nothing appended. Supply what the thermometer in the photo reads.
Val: **45** °C
